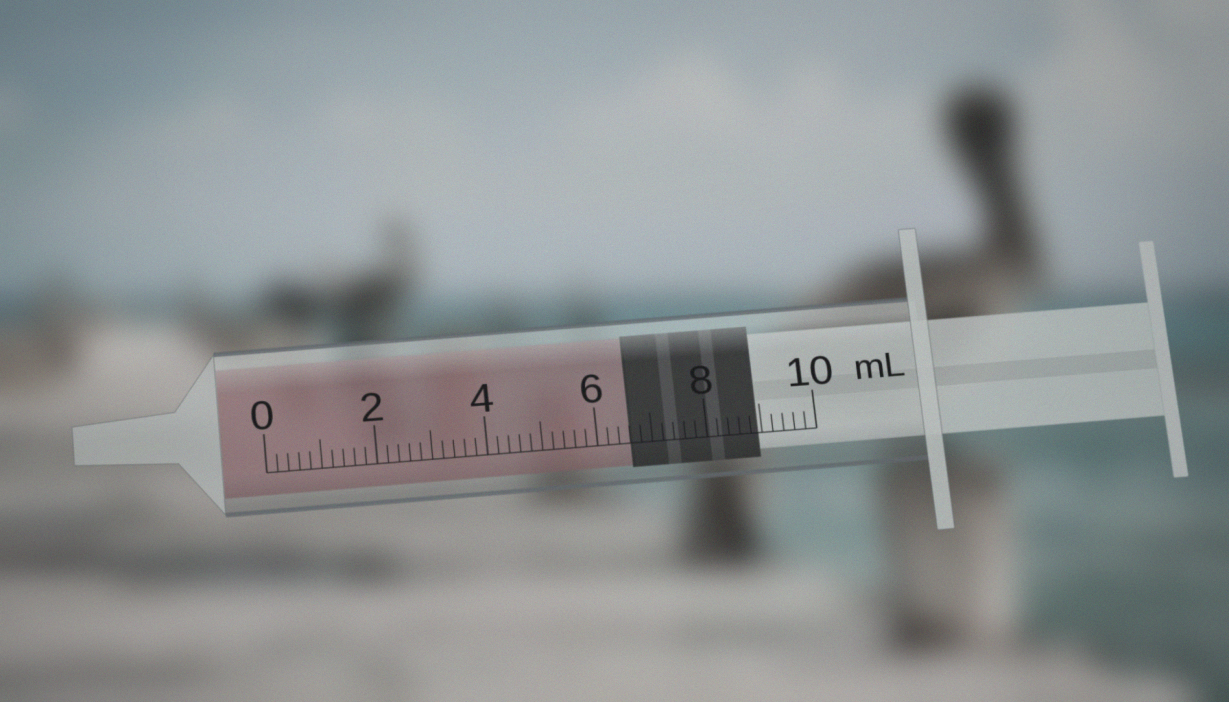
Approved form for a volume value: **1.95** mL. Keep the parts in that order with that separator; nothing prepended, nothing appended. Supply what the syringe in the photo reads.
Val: **6.6** mL
